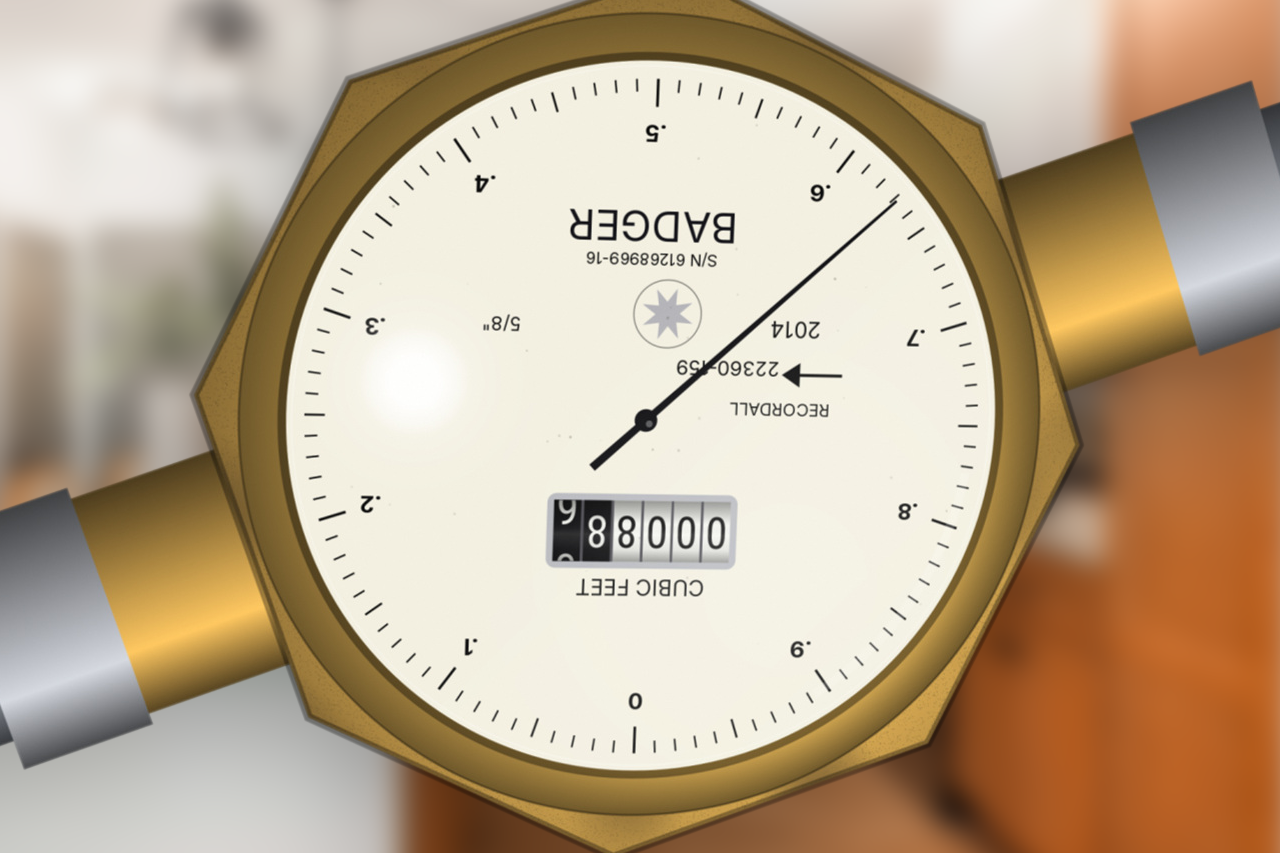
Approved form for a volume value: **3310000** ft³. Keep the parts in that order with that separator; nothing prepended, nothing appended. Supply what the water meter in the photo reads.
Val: **885.63** ft³
